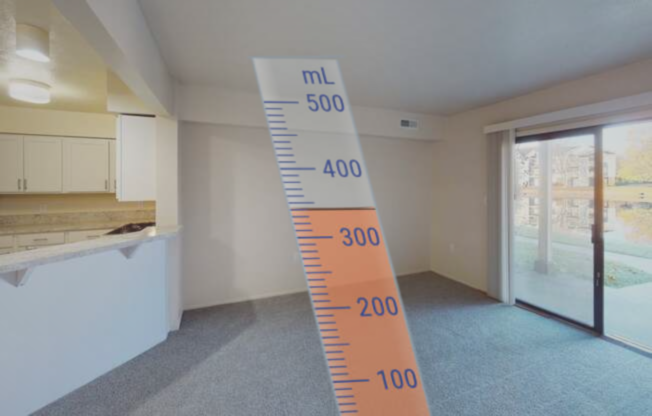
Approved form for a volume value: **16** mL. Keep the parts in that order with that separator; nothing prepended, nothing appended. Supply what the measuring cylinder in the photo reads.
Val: **340** mL
